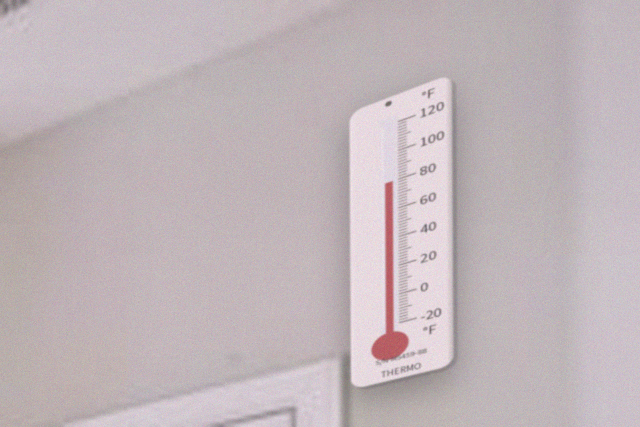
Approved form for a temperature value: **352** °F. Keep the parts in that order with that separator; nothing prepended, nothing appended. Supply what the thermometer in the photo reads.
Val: **80** °F
